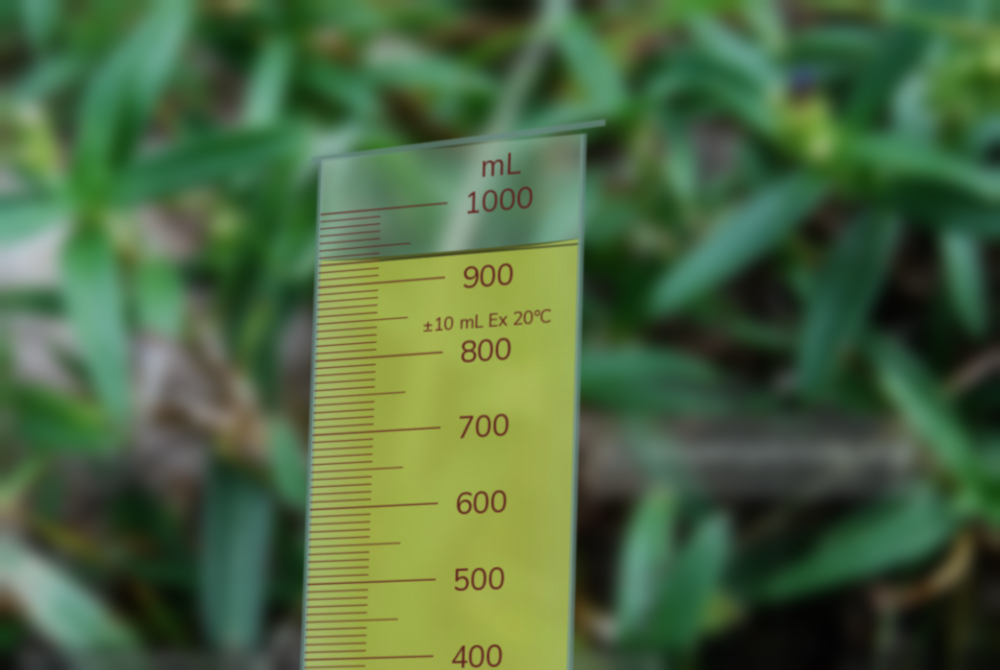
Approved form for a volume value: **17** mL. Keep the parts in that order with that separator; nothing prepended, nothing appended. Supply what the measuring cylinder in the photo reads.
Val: **930** mL
